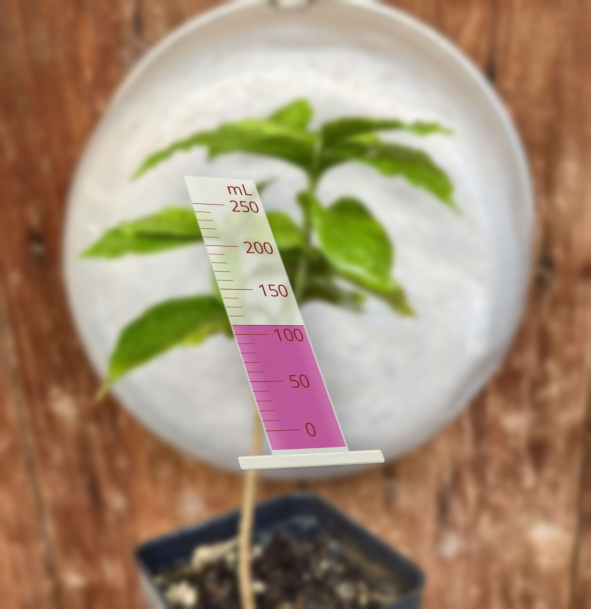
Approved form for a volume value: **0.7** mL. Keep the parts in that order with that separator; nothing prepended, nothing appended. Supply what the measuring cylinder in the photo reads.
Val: **110** mL
